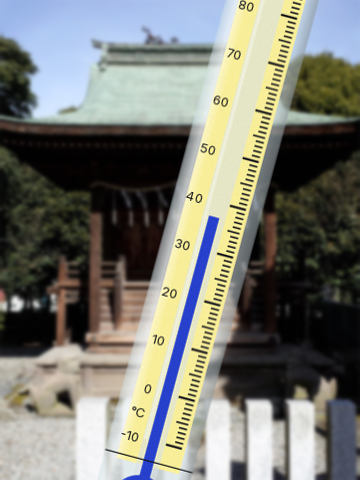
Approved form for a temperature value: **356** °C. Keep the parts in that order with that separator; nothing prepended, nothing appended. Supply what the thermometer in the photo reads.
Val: **37** °C
